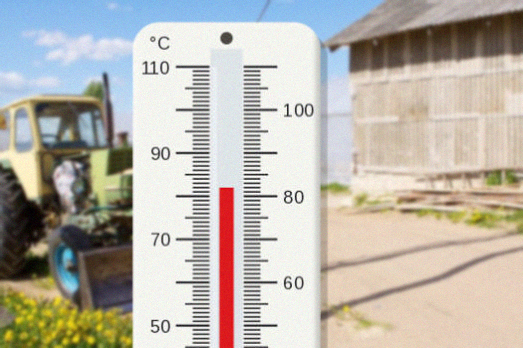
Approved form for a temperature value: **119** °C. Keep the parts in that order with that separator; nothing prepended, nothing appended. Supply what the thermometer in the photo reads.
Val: **82** °C
